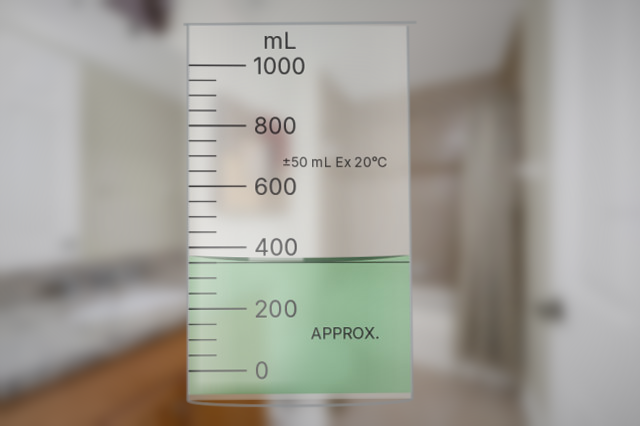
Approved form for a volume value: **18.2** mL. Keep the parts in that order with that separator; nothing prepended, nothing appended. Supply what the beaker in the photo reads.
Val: **350** mL
